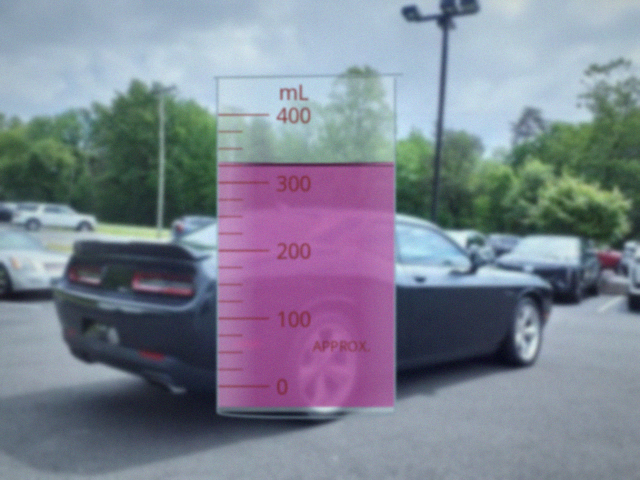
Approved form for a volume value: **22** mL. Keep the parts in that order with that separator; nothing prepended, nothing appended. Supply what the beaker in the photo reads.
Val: **325** mL
